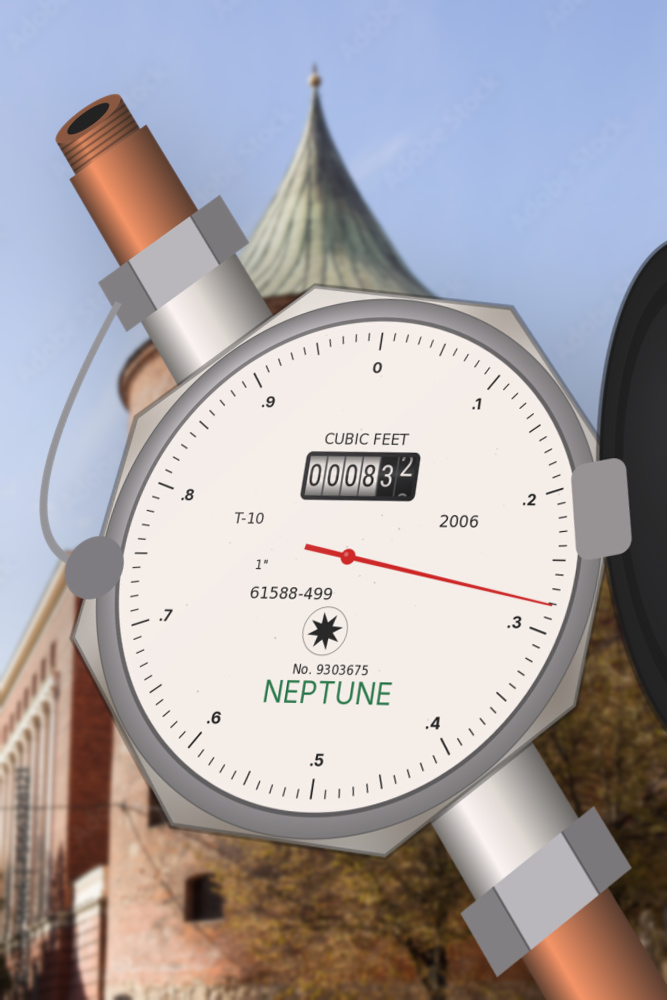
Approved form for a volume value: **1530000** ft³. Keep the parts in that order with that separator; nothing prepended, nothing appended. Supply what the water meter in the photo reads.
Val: **832.28** ft³
